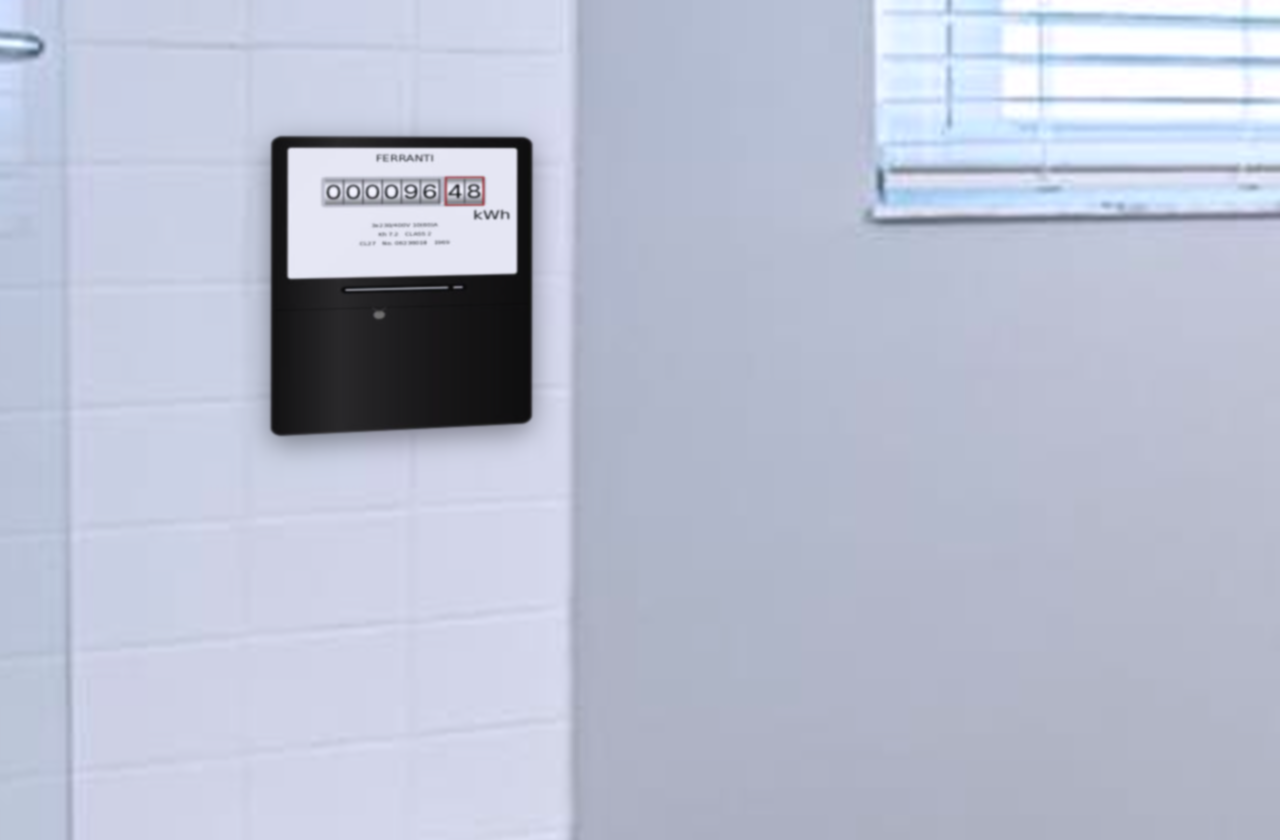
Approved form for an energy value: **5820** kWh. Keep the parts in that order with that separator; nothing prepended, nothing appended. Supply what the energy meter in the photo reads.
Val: **96.48** kWh
